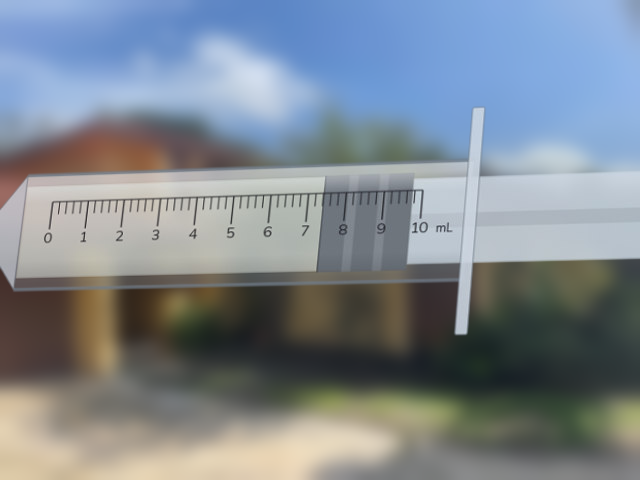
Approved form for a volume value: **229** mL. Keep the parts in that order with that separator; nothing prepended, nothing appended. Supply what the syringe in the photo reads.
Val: **7.4** mL
